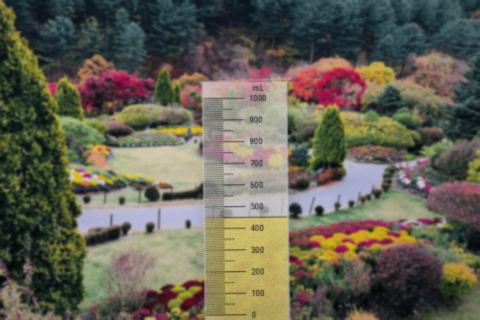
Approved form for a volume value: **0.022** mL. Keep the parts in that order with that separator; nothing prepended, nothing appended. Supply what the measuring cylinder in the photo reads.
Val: **450** mL
